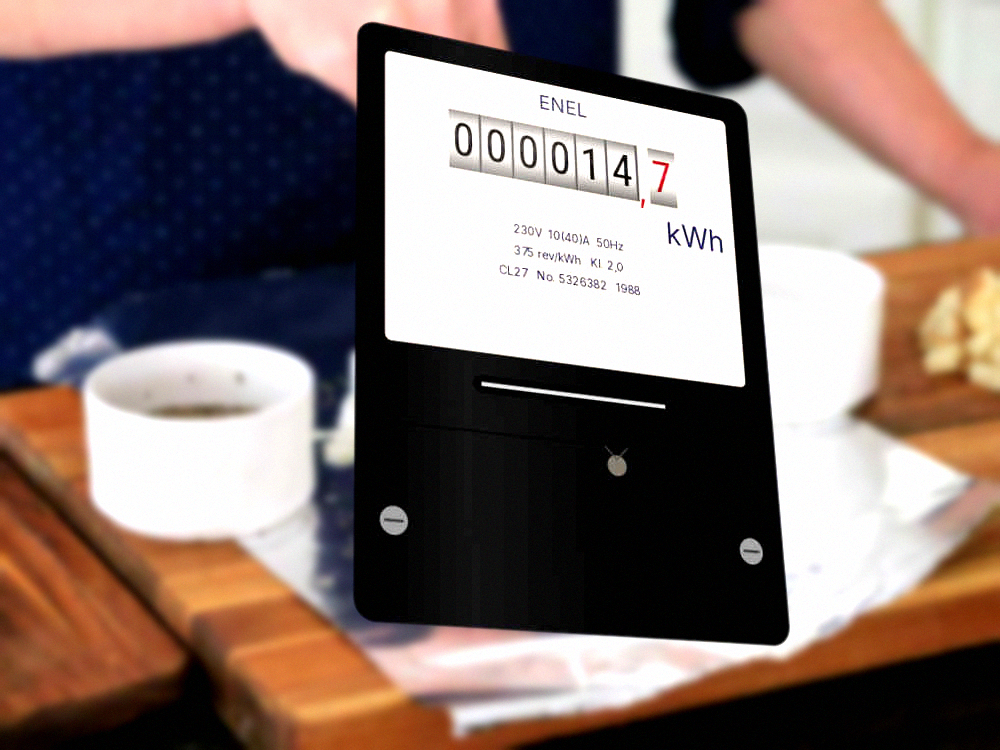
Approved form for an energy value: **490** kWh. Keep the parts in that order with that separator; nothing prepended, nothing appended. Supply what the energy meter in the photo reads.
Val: **14.7** kWh
